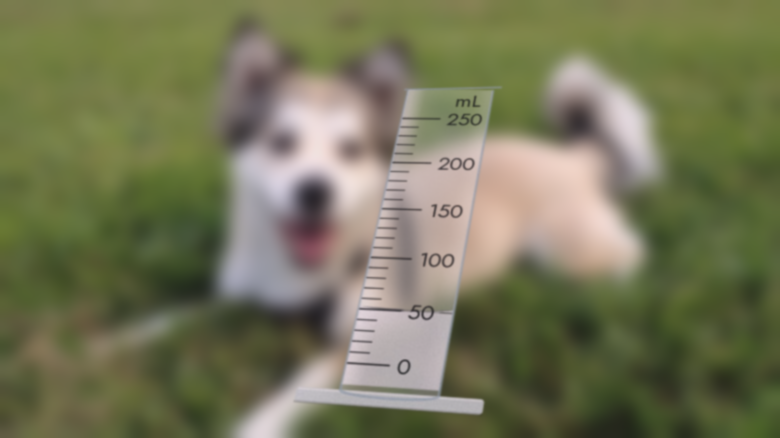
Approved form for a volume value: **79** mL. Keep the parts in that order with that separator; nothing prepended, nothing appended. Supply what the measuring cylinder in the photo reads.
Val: **50** mL
